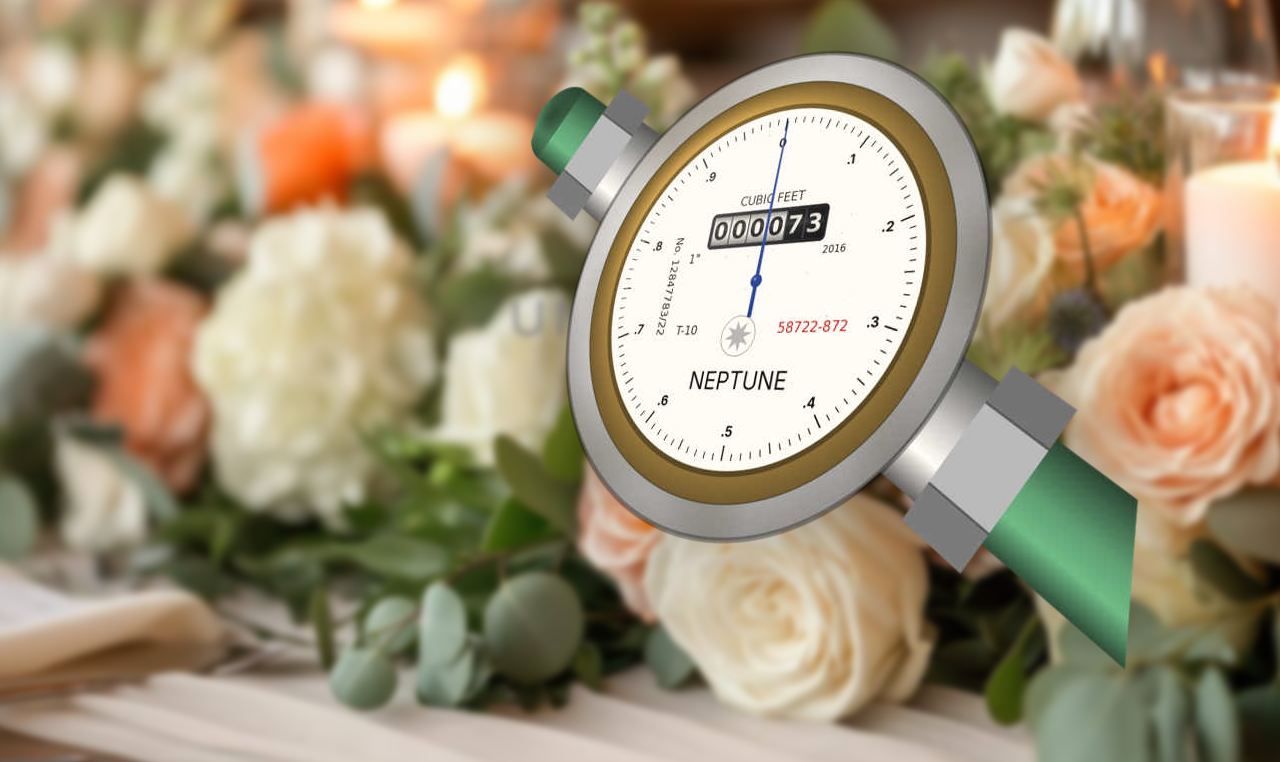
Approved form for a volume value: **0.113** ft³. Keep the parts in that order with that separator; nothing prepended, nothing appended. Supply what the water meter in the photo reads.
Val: **73.00** ft³
